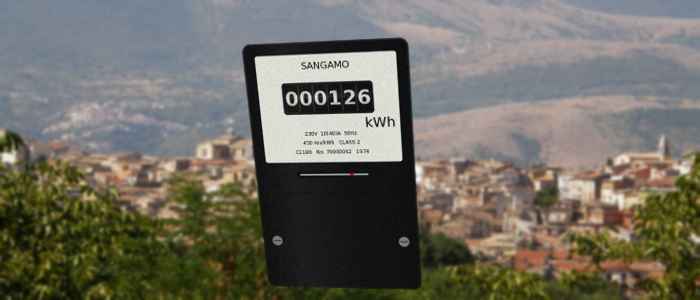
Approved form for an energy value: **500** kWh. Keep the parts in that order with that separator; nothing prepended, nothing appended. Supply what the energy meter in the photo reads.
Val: **126** kWh
